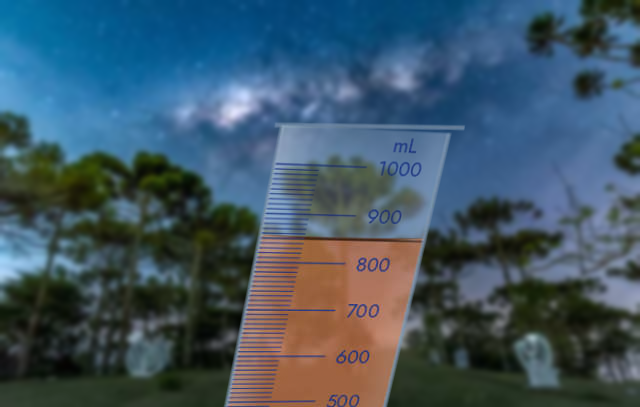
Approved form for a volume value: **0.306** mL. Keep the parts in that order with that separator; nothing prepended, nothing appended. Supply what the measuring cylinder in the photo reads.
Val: **850** mL
